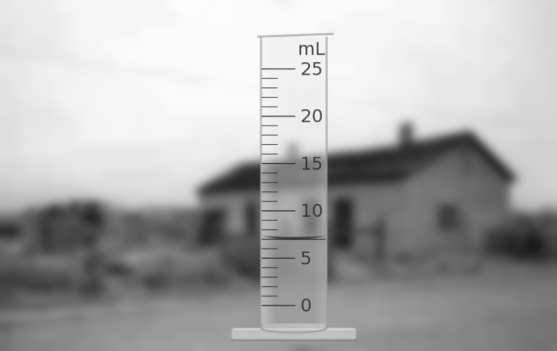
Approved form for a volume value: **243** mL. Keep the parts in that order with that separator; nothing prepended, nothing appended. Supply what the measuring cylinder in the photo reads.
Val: **7** mL
